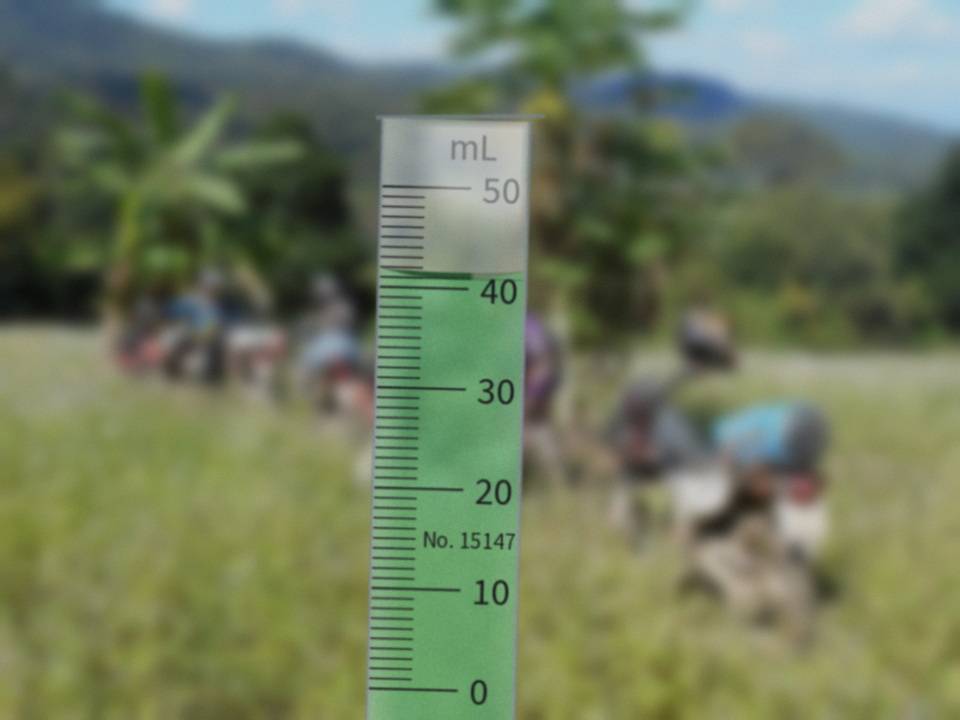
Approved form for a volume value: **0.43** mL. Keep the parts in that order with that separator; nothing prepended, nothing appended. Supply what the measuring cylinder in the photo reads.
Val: **41** mL
